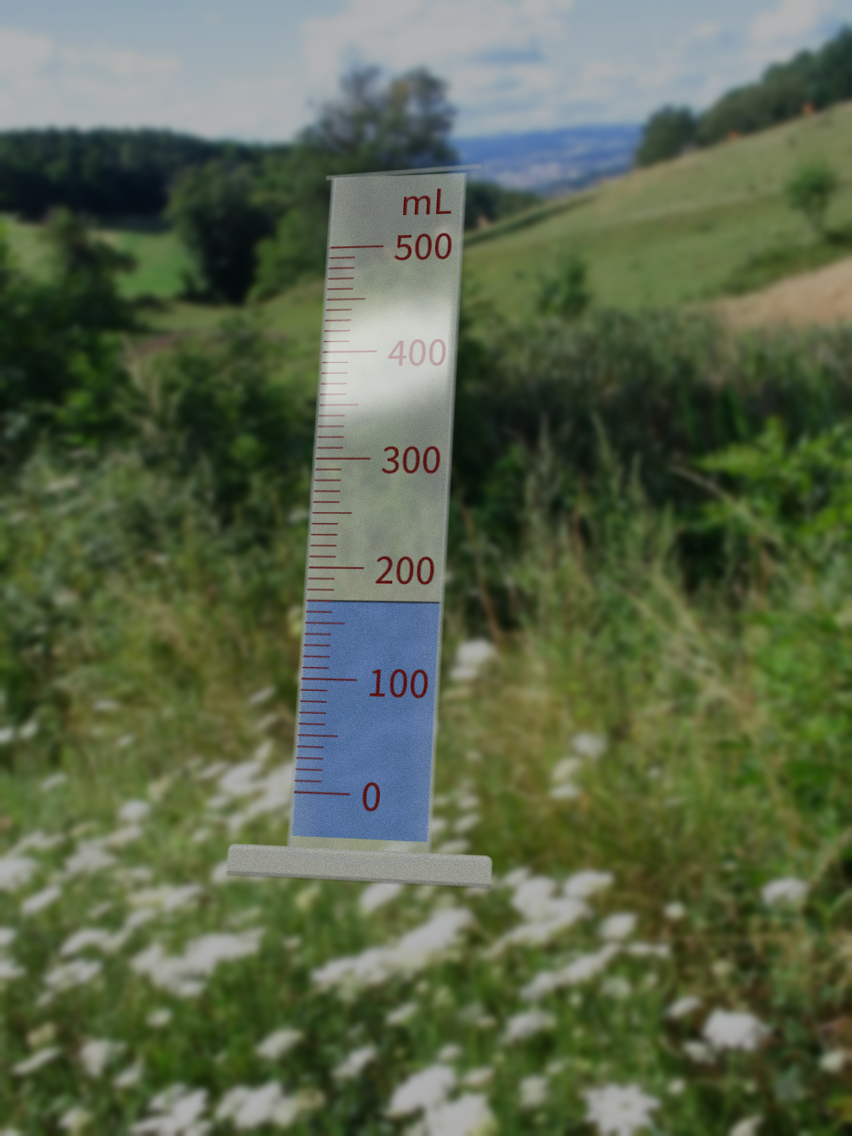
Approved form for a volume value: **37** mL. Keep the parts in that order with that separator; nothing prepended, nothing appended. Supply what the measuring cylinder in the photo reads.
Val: **170** mL
